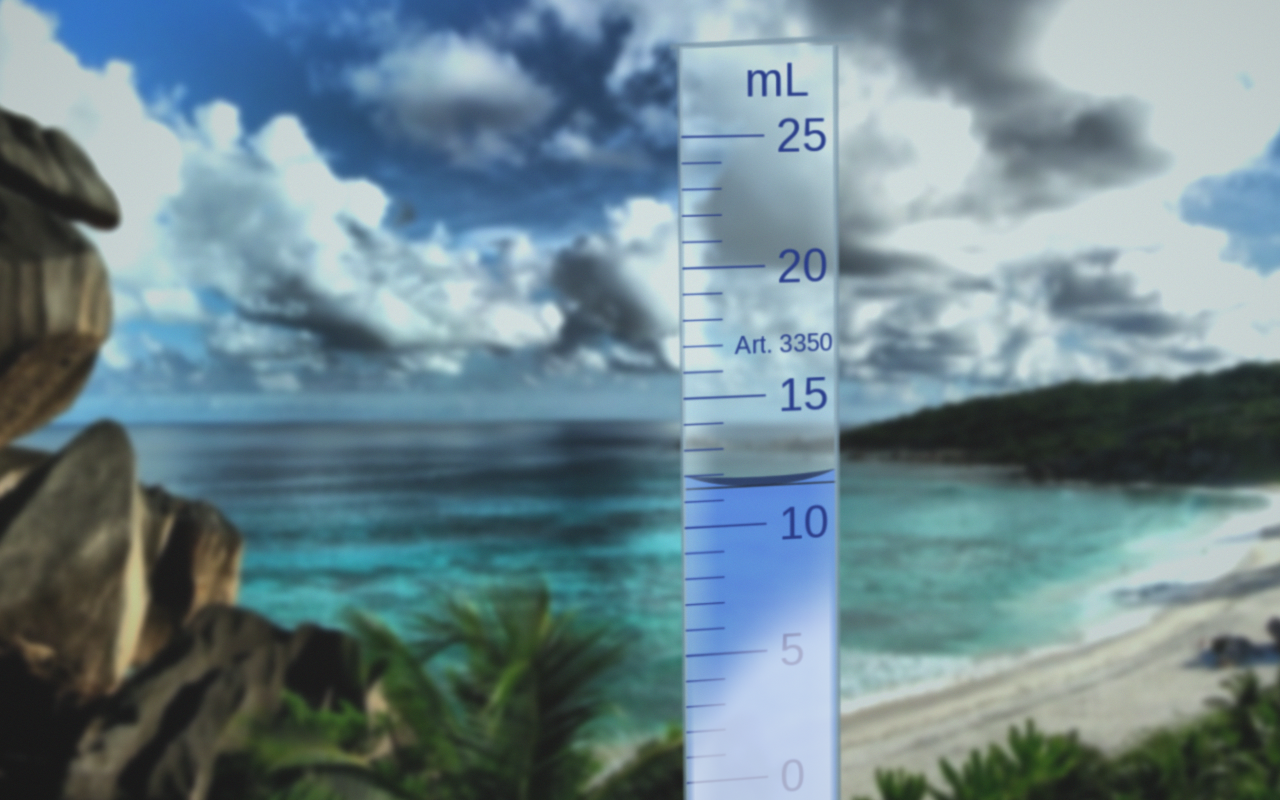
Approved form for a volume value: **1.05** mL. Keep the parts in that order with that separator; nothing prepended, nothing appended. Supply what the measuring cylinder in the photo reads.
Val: **11.5** mL
